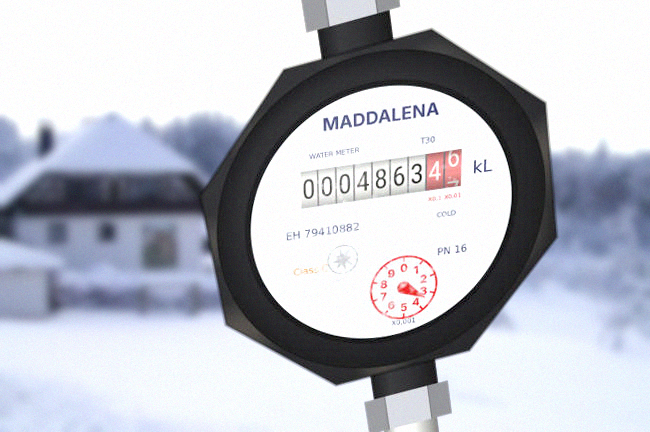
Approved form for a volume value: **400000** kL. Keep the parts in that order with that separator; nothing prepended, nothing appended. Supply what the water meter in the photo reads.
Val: **4863.463** kL
